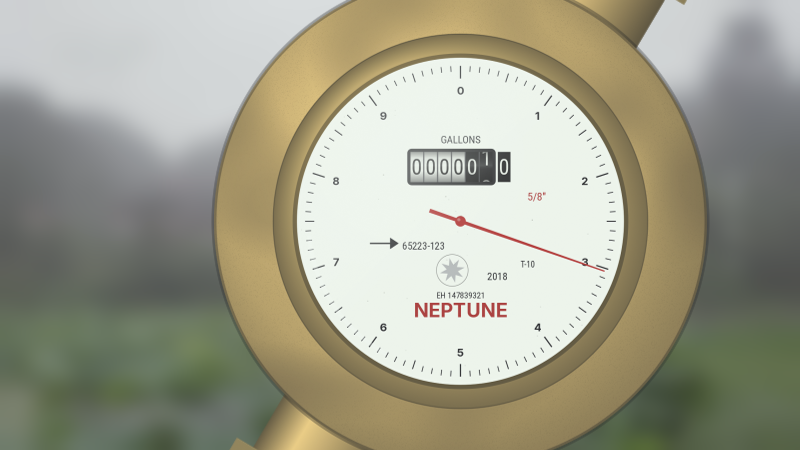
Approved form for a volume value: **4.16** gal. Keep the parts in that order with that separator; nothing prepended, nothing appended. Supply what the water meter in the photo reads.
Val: **13.0** gal
